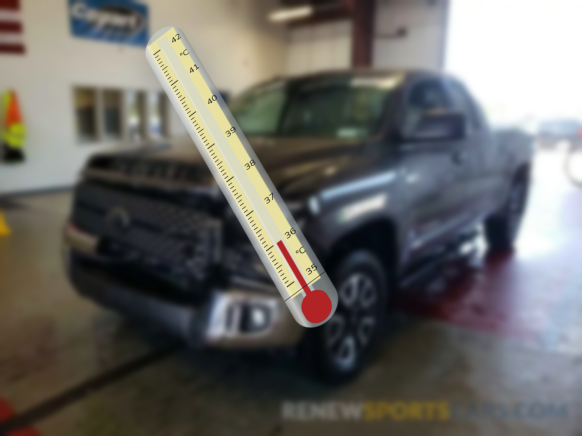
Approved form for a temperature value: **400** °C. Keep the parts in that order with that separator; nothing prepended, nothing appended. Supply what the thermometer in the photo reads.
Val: **36** °C
